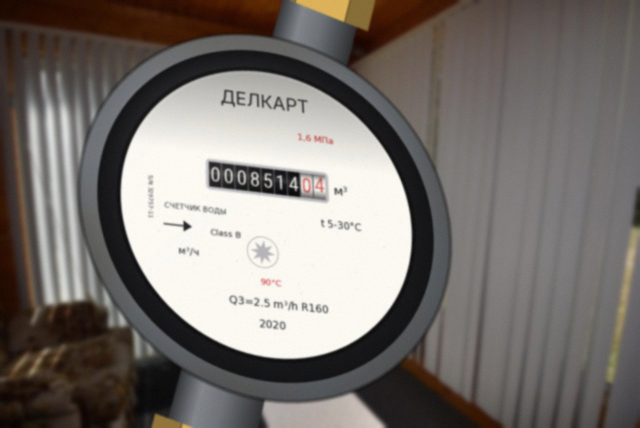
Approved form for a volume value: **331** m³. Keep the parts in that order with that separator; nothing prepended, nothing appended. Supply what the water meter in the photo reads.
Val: **8514.04** m³
